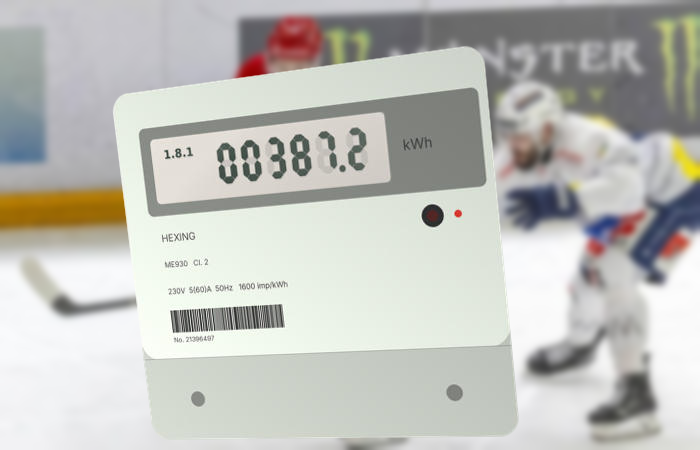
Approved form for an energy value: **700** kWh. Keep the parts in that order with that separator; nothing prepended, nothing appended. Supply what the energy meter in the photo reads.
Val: **387.2** kWh
